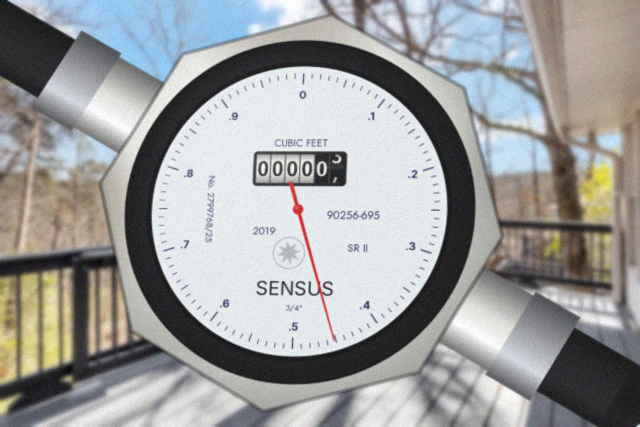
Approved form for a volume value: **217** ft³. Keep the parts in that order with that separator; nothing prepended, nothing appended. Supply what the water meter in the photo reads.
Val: **3.45** ft³
